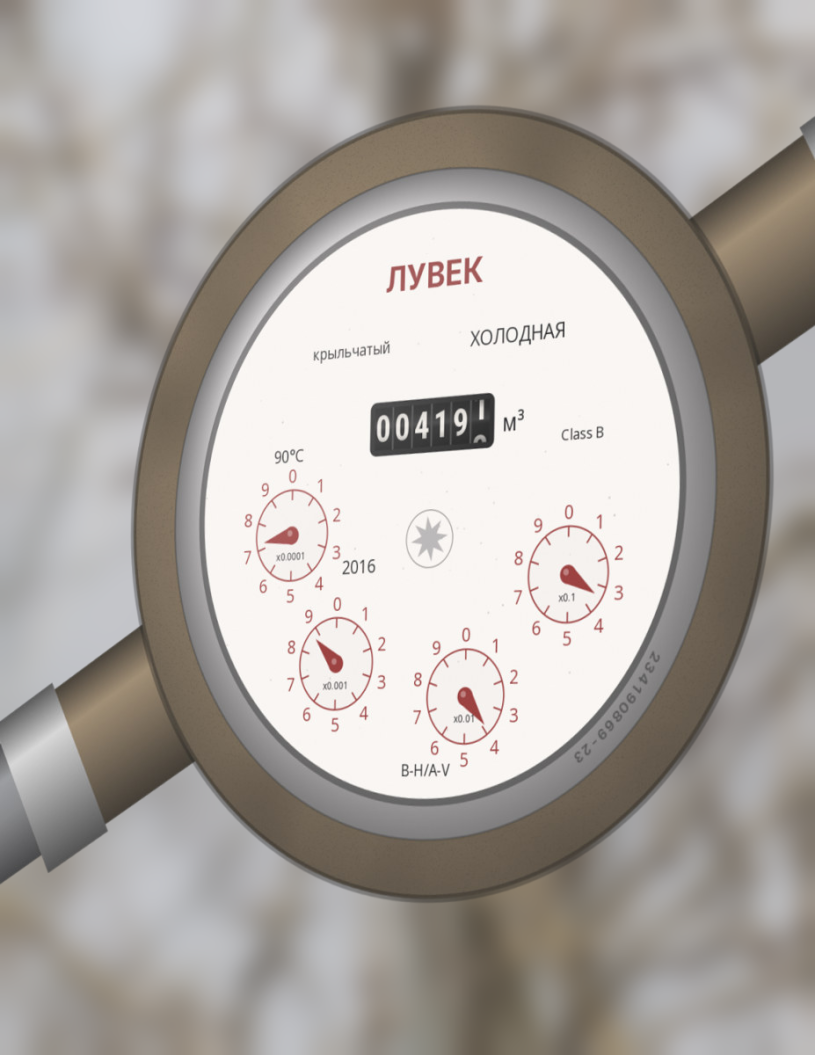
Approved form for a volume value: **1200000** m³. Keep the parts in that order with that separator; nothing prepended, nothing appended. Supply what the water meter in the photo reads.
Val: **4191.3387** m³
